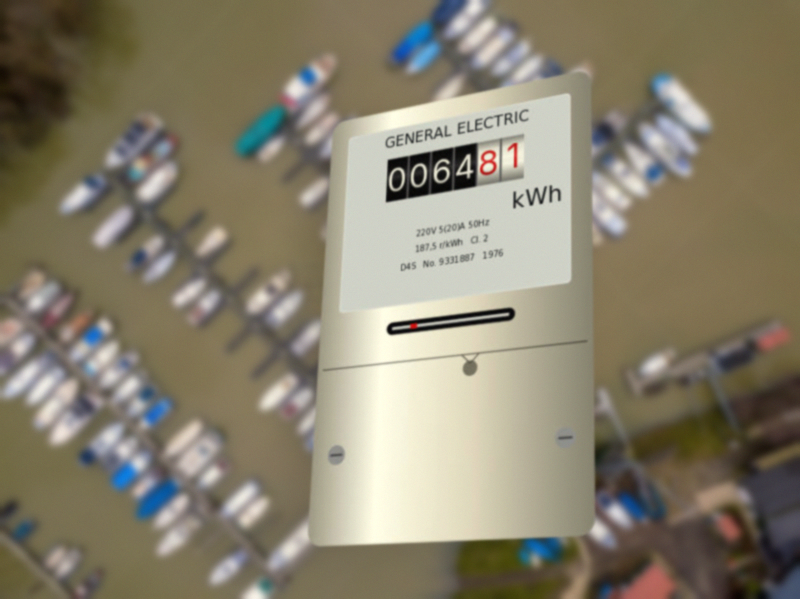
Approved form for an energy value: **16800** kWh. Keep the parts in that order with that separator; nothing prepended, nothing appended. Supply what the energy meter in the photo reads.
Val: **64.81** kWh
